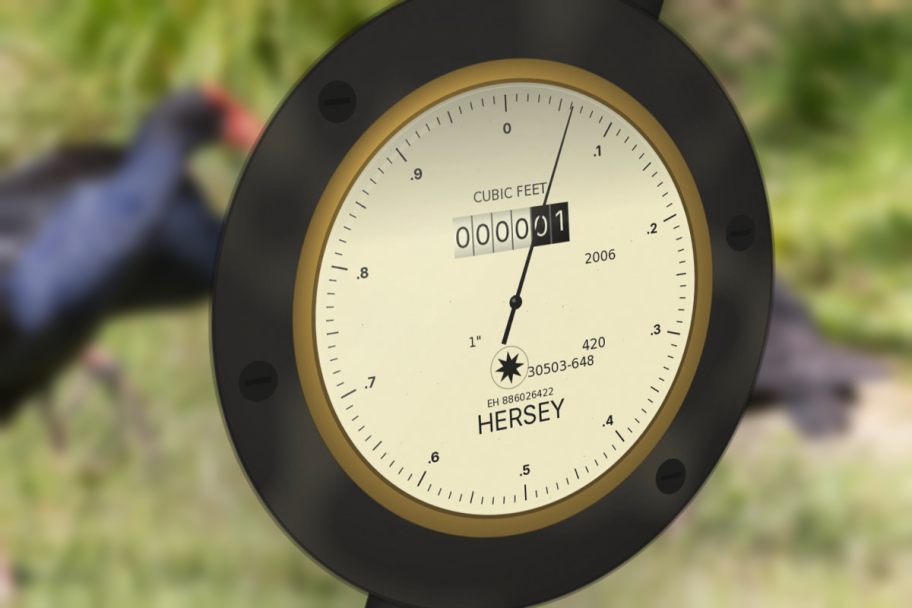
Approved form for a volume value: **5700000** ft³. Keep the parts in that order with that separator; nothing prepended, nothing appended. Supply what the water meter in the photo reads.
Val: **1.06** ft³
